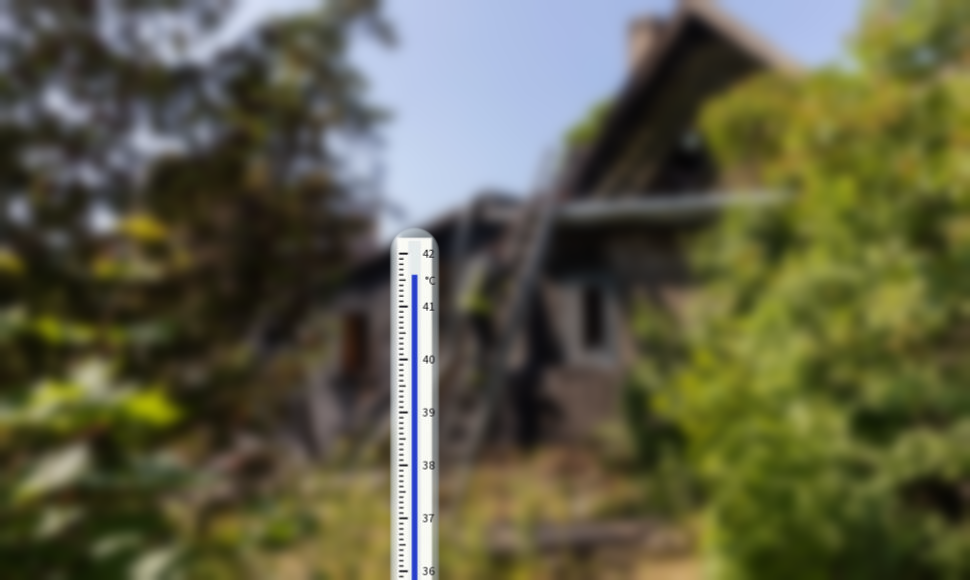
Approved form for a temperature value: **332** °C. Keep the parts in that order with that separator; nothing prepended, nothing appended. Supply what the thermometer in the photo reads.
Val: **41.6** °C
